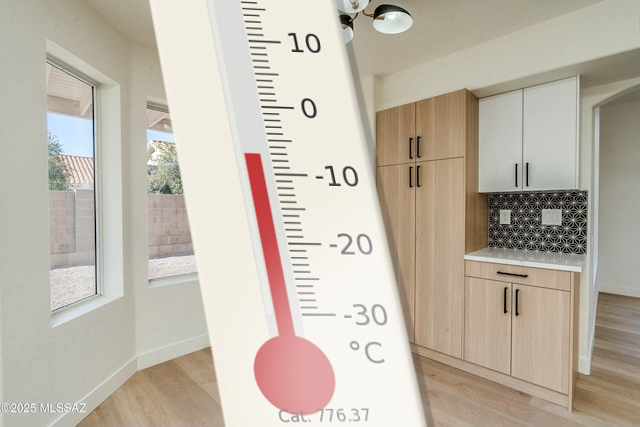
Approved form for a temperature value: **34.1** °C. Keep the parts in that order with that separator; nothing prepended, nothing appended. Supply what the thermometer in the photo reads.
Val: **-7** °C
